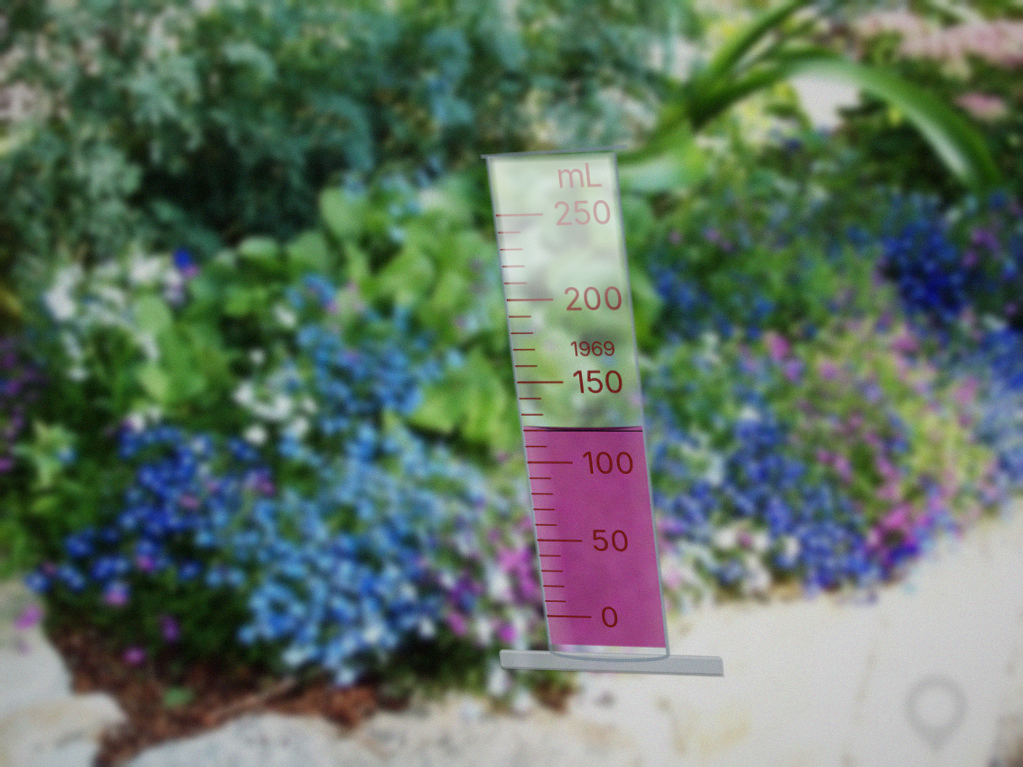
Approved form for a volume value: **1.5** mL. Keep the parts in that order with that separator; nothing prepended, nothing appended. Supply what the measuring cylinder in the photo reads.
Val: **120** mL
